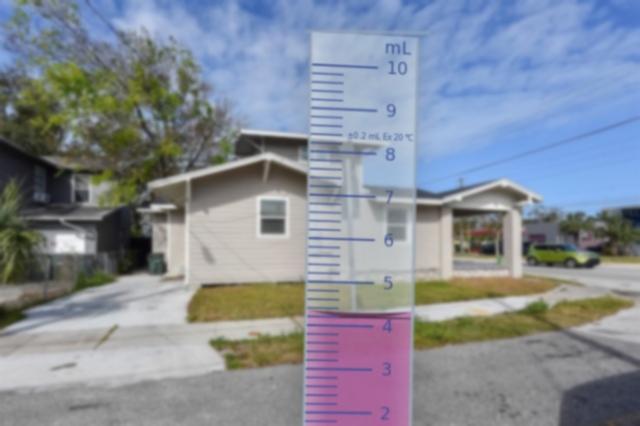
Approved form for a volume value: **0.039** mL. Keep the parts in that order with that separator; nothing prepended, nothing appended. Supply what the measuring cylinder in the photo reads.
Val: **4.2** mL
